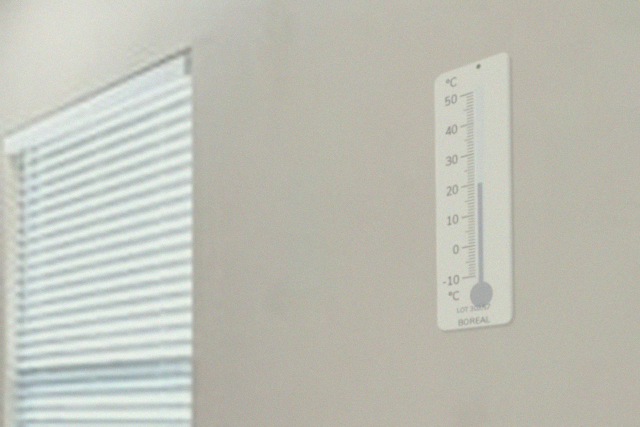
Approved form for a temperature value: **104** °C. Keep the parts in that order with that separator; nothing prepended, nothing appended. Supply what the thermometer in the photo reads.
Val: **20** °C
